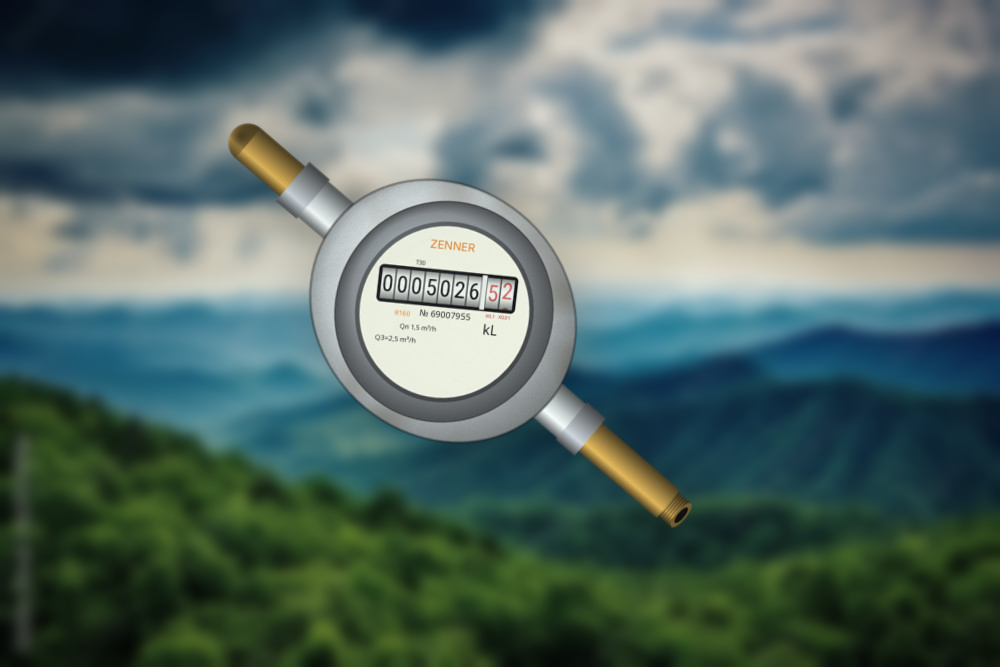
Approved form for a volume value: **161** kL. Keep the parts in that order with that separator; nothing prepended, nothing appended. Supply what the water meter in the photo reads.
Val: **5026.52** kL
